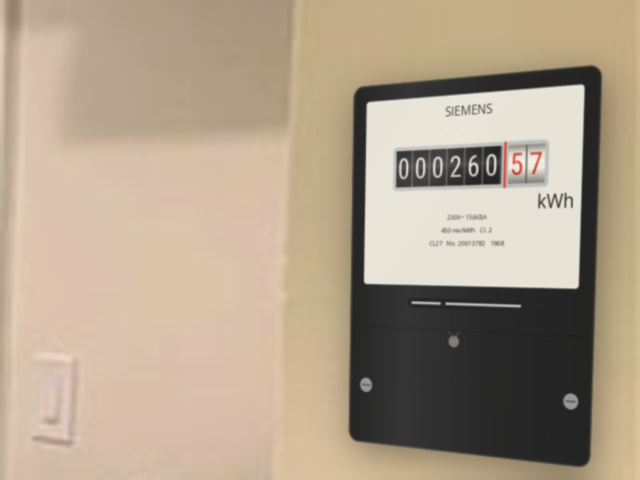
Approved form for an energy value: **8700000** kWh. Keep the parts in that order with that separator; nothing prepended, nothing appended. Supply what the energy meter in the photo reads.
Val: **260.57** kWh
